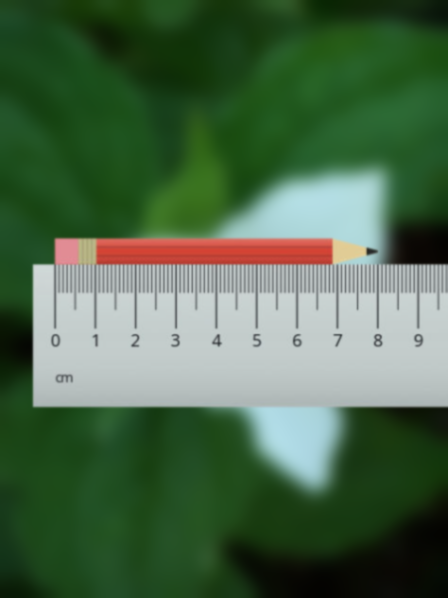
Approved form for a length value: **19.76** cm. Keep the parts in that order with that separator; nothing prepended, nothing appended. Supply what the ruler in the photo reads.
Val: **8** cm
